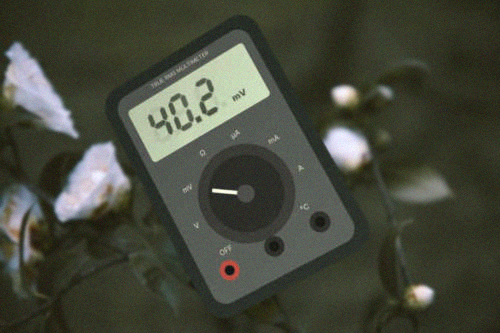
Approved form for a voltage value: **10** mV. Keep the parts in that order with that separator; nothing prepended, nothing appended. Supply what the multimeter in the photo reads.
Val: **40.2** mV
